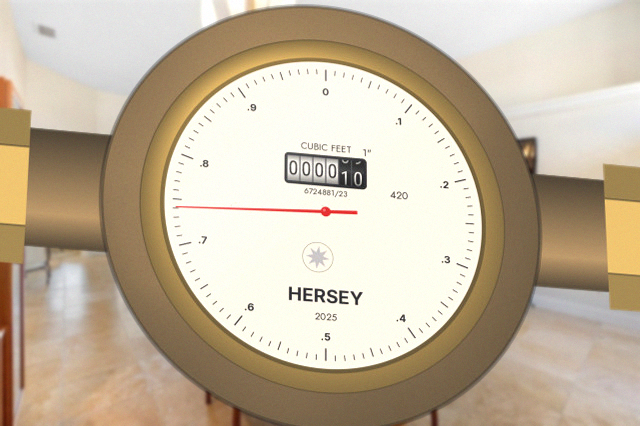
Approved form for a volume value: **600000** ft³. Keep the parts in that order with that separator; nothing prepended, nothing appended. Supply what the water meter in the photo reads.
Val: **9.74** ft³
